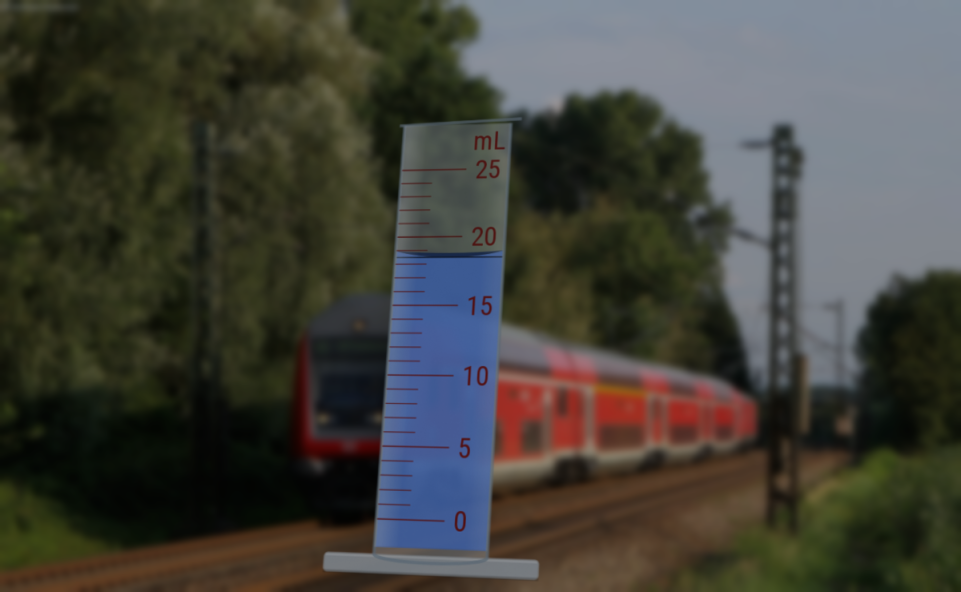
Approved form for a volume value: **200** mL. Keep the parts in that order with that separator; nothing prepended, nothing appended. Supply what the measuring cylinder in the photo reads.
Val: **18.5** mL
